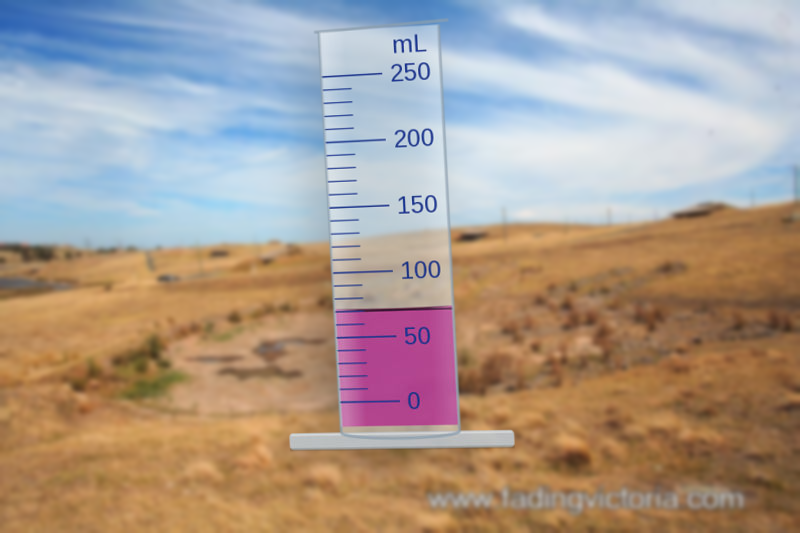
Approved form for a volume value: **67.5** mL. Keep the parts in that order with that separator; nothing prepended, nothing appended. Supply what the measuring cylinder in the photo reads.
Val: **70** mL
